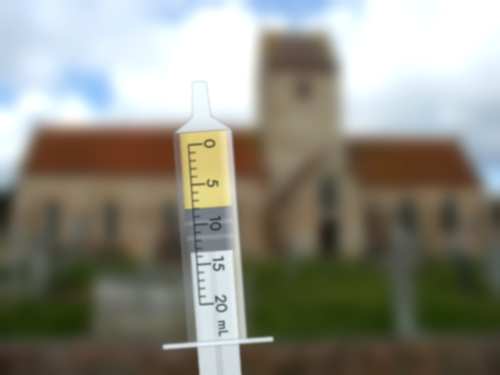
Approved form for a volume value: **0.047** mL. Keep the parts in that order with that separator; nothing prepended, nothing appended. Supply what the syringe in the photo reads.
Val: **8** mL
